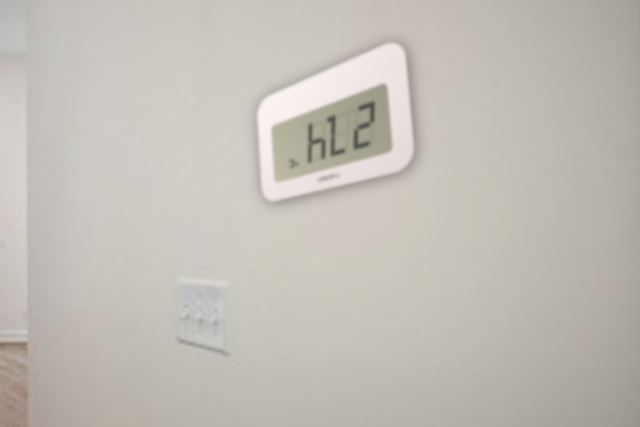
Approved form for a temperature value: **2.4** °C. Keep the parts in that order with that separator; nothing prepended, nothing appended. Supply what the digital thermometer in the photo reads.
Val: **27.4** °C
